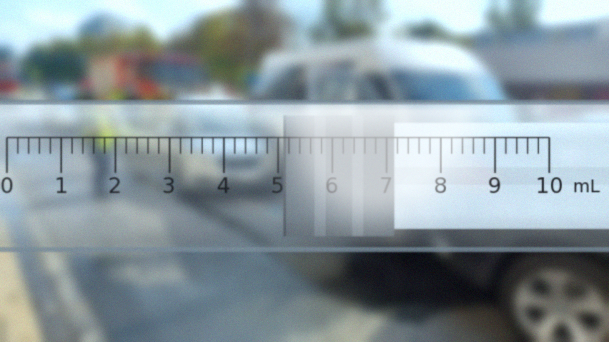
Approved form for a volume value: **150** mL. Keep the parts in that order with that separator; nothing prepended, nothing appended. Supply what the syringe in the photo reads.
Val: **5.1** mL
